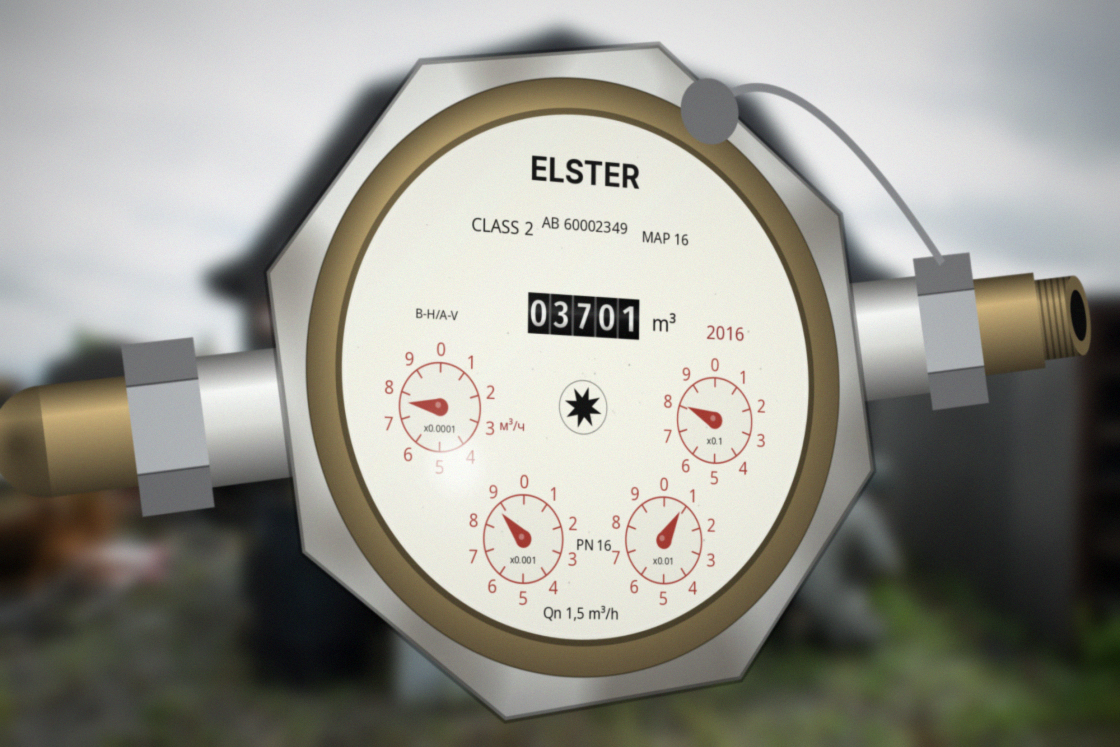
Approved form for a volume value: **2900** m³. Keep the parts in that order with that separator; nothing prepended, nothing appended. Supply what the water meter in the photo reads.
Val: **3701.8087** m³
